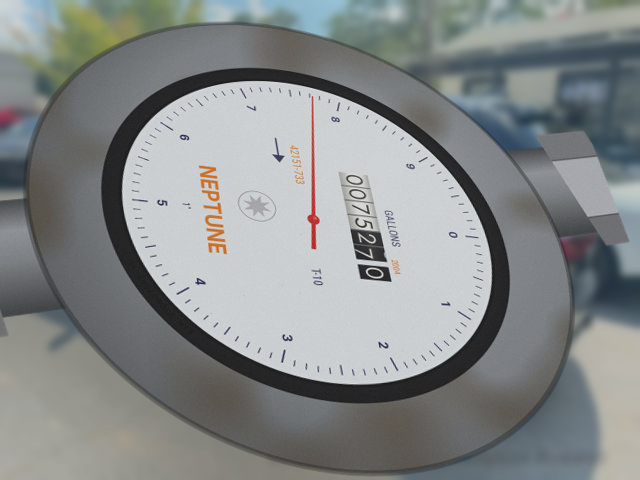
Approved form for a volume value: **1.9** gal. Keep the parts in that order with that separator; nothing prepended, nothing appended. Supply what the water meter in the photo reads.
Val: **75267.7** gal
